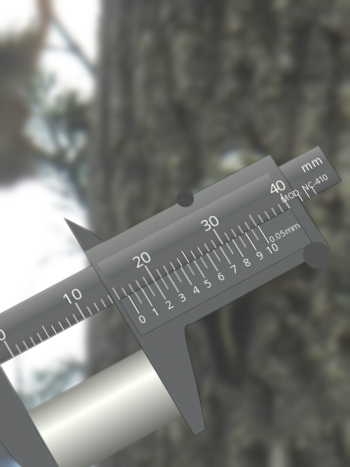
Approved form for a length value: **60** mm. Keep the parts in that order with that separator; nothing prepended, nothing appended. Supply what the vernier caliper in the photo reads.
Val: **16.2** mm
